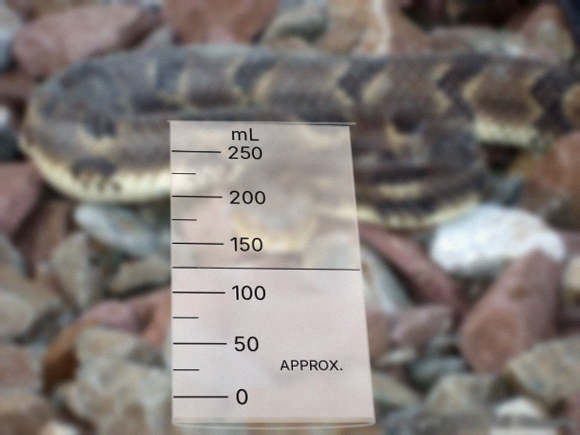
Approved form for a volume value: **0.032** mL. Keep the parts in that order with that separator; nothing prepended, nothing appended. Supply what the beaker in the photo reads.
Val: **125** mL
